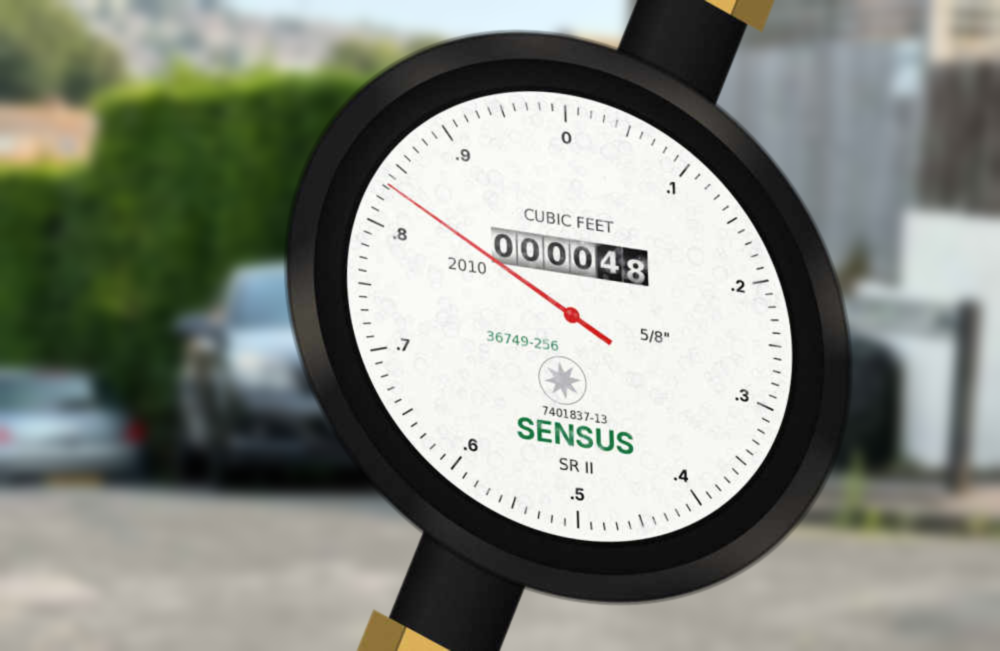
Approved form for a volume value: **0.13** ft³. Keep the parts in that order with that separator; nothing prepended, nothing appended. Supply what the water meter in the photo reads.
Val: **47.83** ft³
